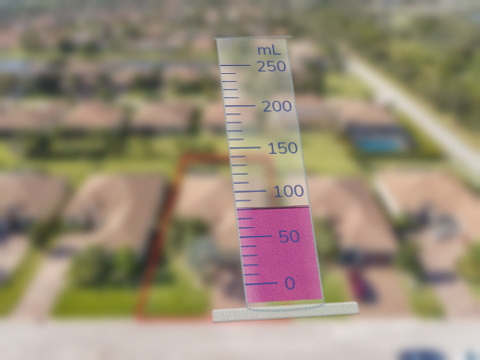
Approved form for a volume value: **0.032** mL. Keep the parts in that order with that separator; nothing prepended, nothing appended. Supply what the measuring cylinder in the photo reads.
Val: **80** mL
